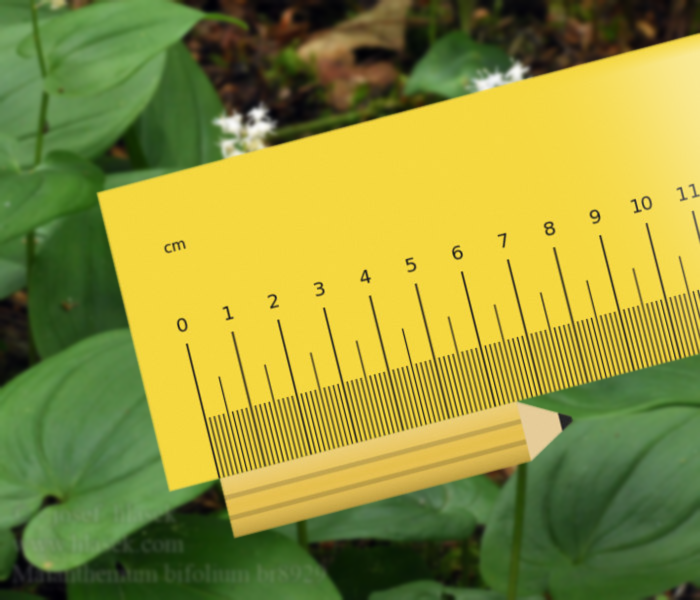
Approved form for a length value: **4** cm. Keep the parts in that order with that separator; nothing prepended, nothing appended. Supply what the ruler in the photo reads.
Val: **7.5** cm
